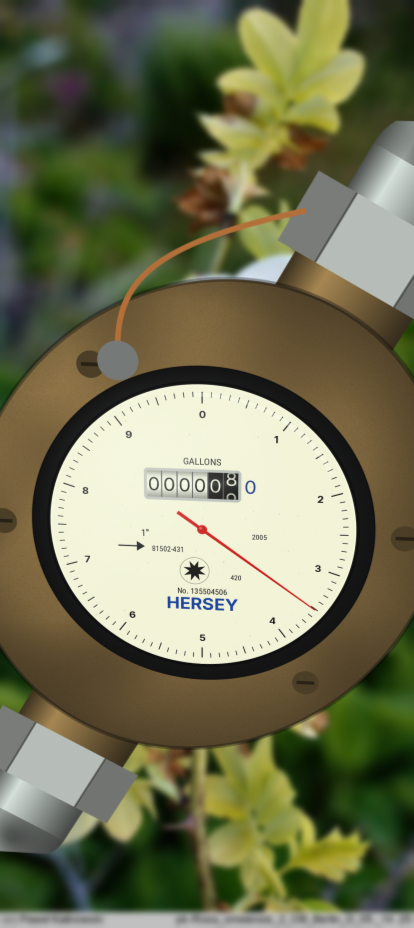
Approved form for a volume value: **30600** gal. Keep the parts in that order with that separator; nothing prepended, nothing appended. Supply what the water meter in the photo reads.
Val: **83.5** gal
